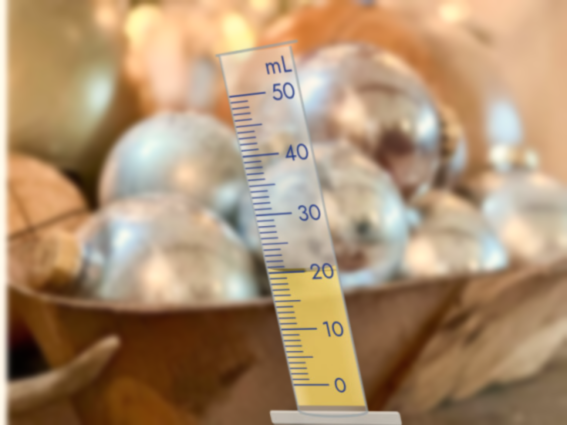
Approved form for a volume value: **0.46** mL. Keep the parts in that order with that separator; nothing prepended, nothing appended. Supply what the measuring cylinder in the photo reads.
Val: **20** mL
